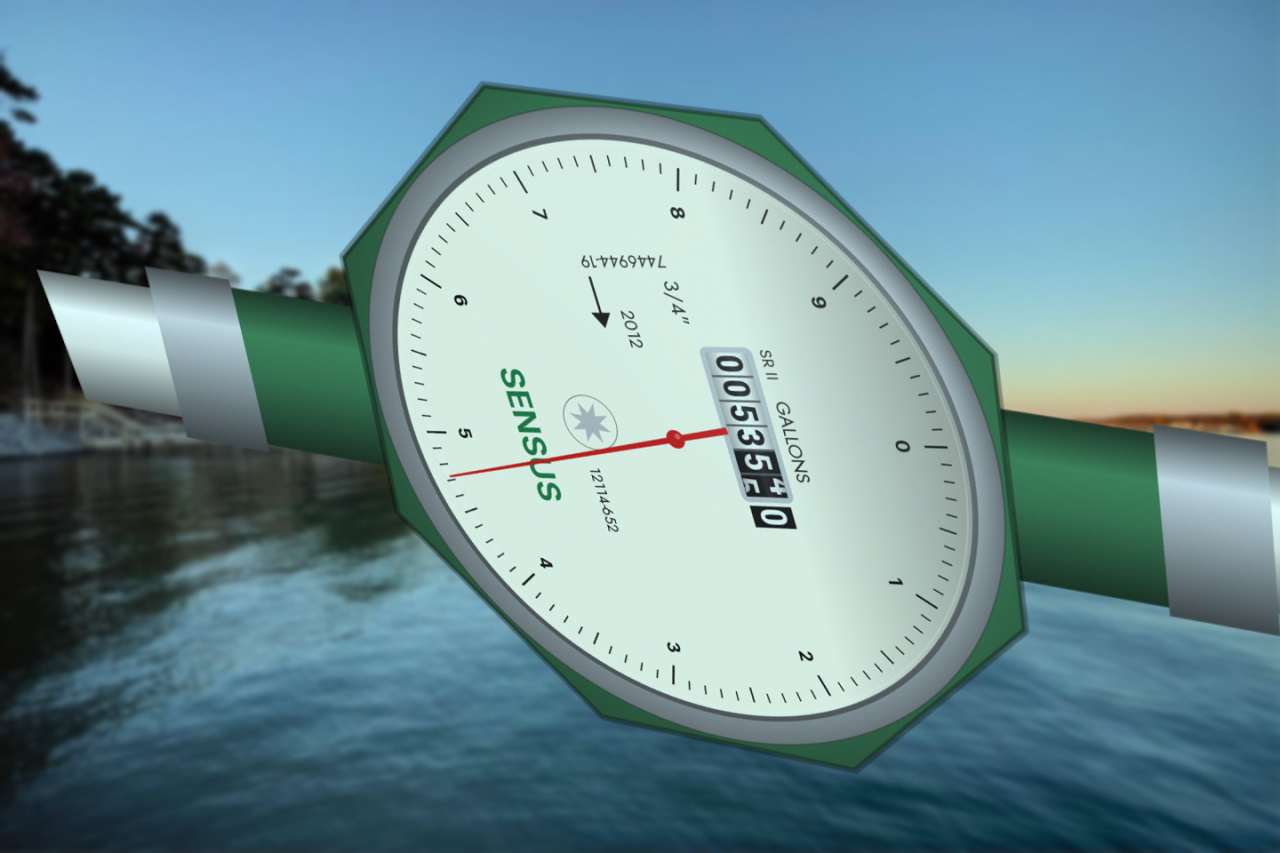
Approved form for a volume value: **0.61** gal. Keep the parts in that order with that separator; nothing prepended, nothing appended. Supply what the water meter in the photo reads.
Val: **53544.7** gal
